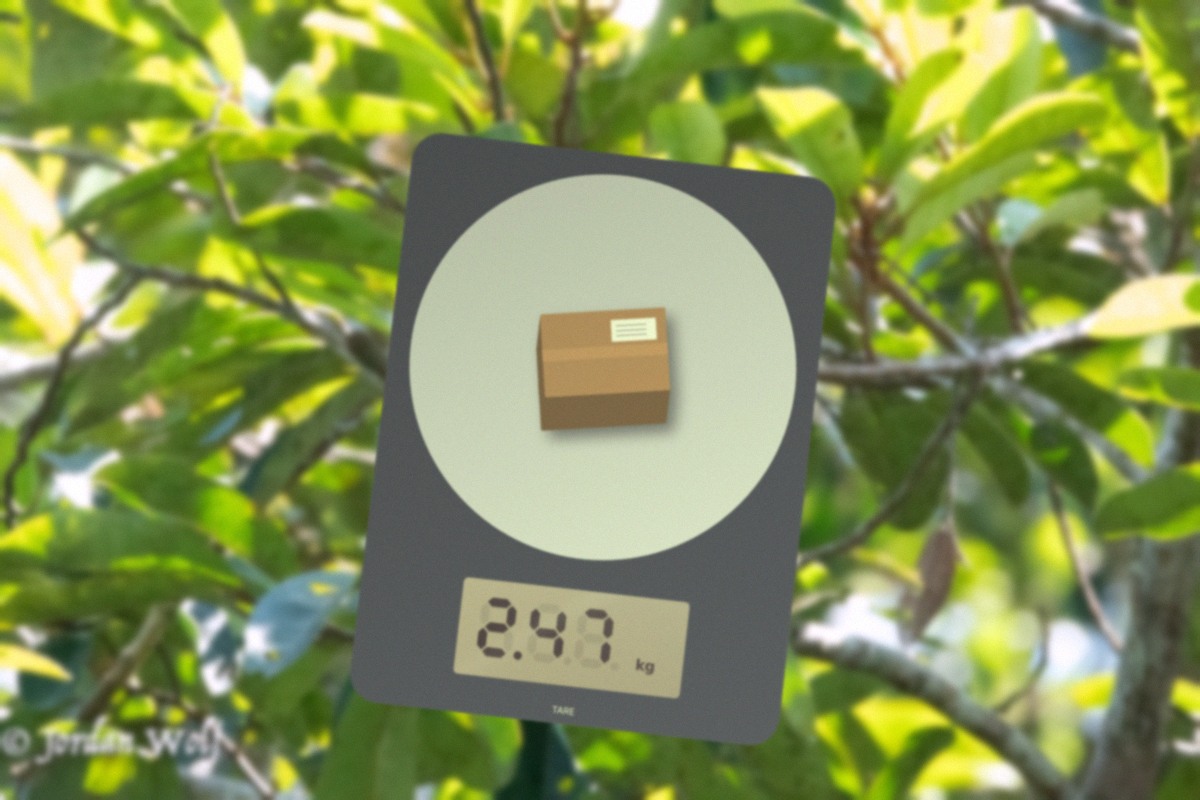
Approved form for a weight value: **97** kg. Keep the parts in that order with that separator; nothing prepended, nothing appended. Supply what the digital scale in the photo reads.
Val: **2.47** kg
